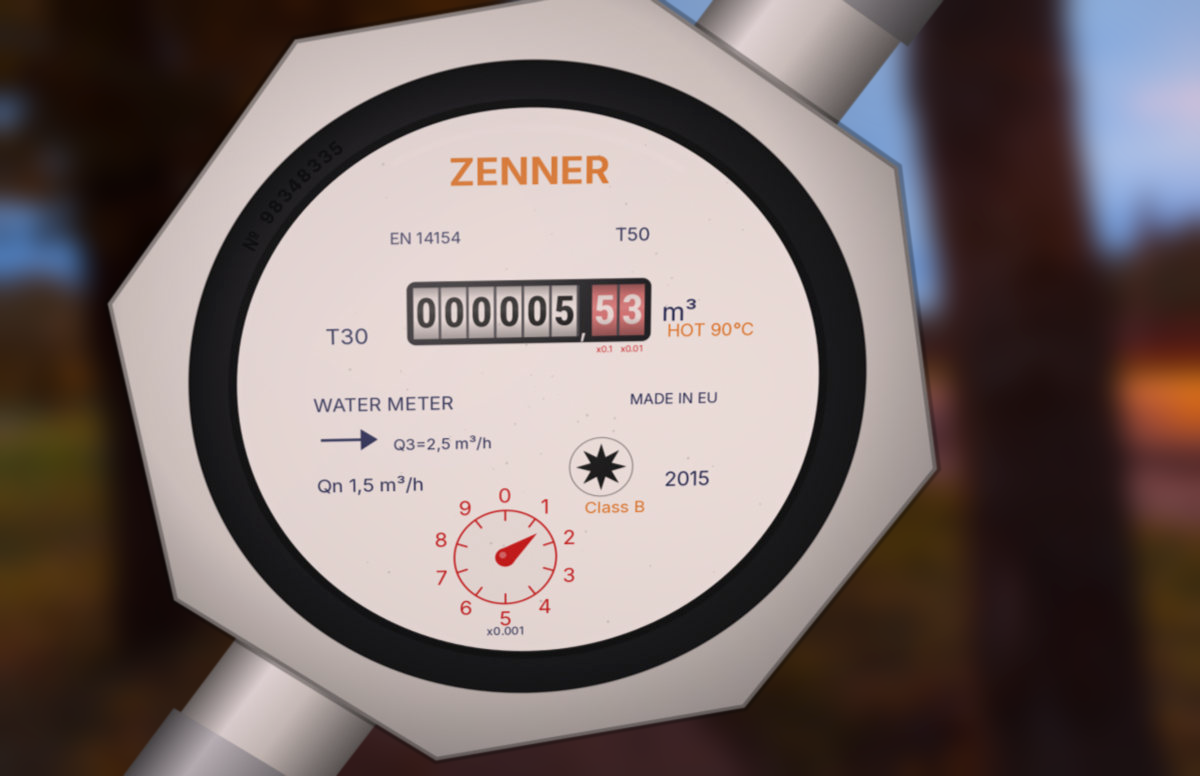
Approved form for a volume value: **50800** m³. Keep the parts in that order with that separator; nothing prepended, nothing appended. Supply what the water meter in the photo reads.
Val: **5.531** m³
